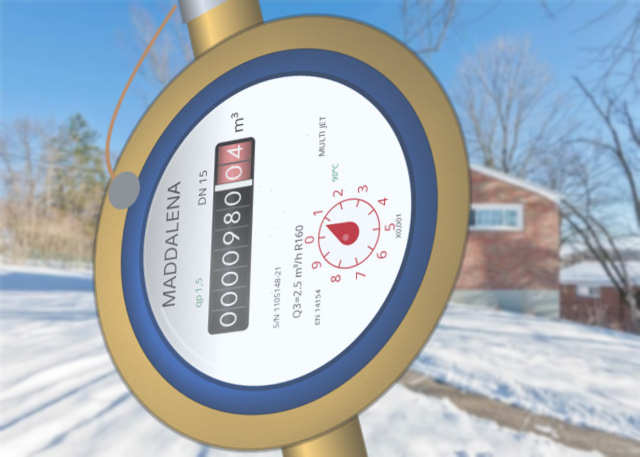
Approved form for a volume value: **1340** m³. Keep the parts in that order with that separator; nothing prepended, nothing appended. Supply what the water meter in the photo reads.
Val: **980.040** m³
